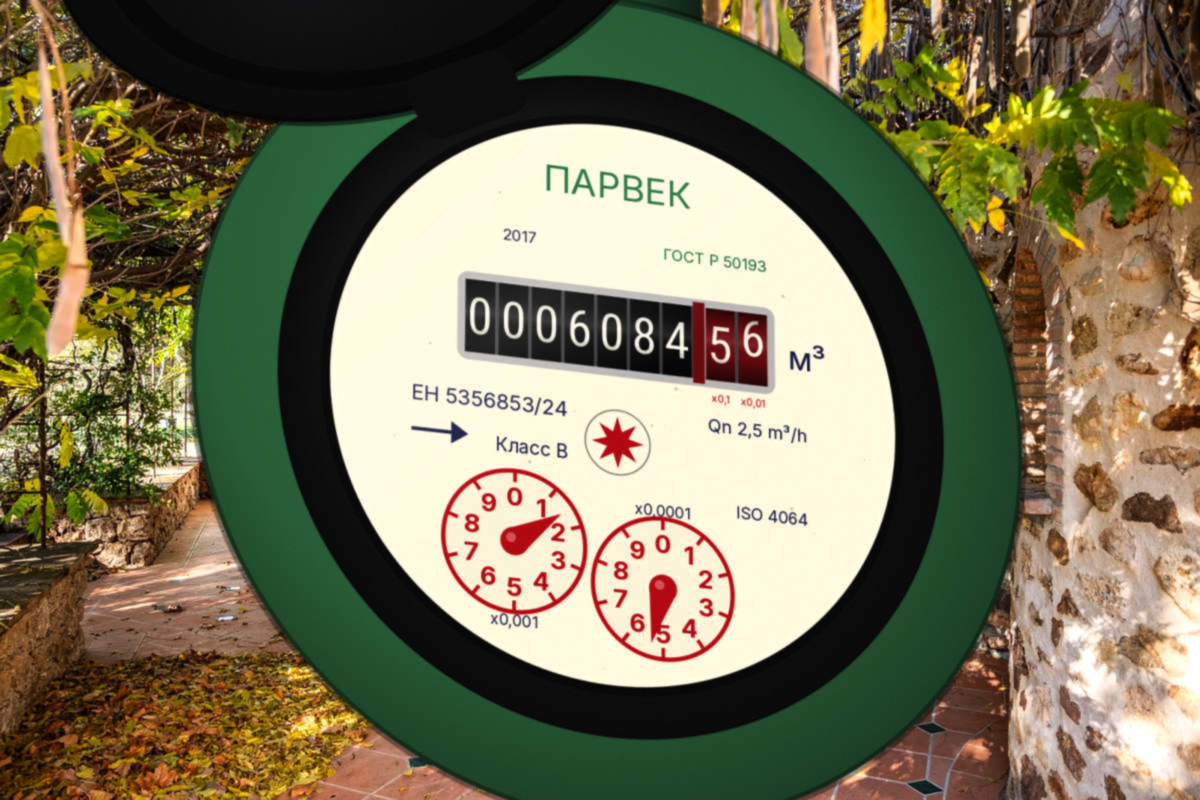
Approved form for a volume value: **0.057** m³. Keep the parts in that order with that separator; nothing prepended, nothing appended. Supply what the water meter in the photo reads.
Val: **6084.5615** m³
